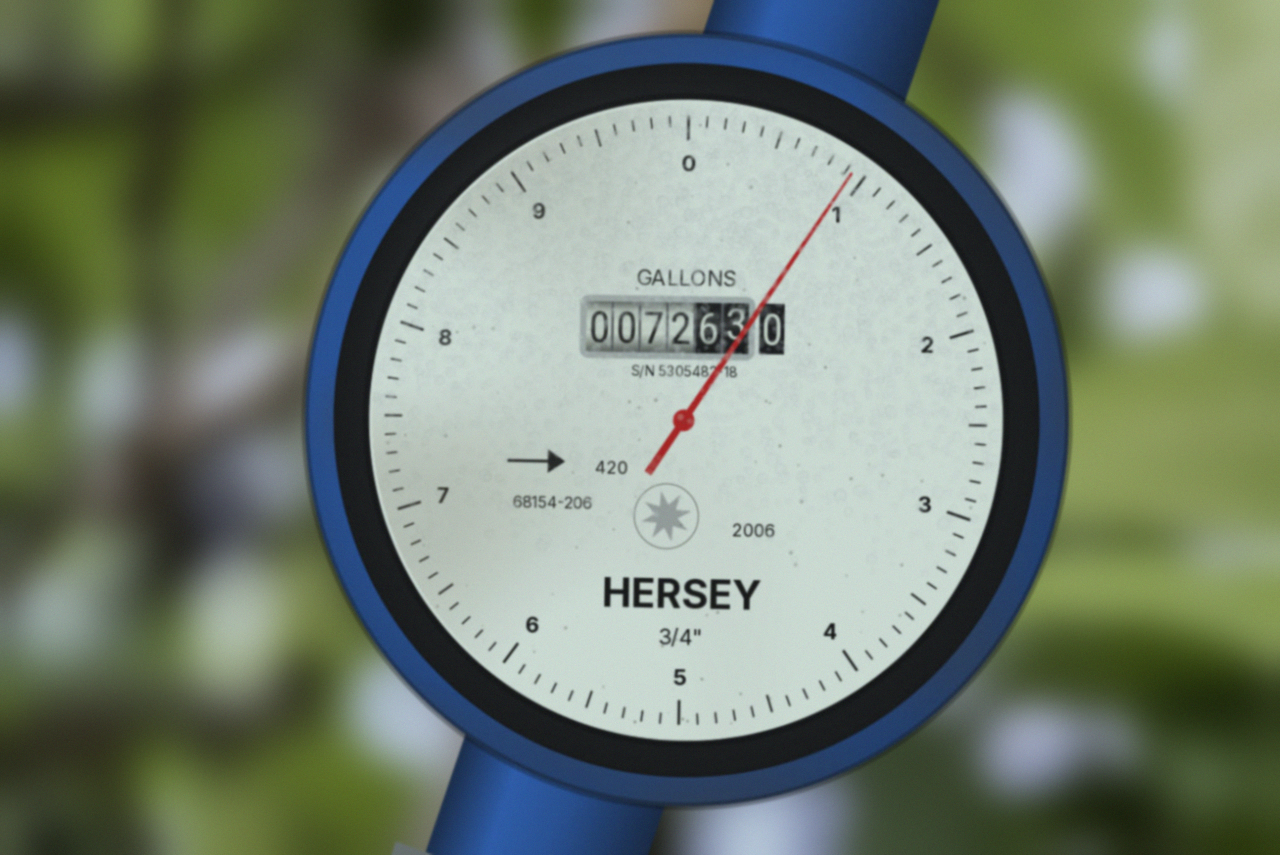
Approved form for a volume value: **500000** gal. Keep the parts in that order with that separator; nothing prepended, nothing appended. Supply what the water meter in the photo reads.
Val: **72630.9** gal
